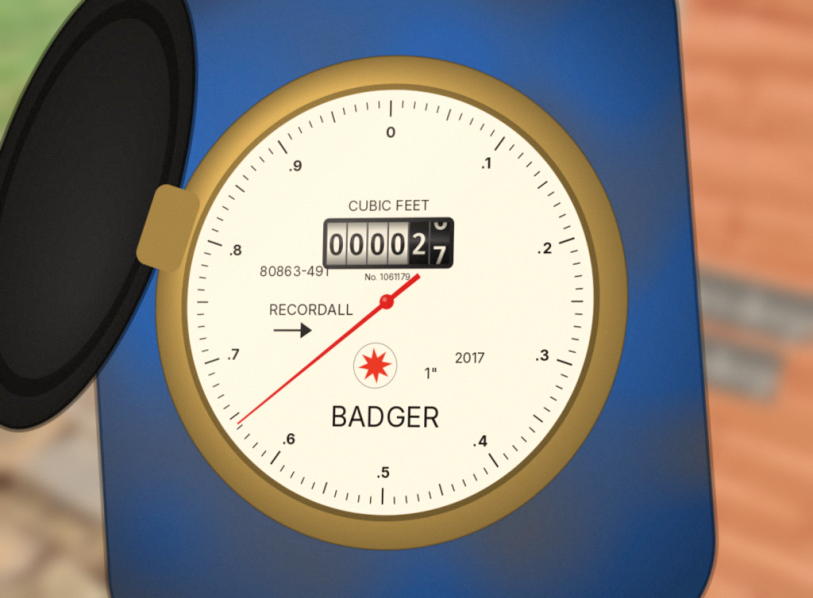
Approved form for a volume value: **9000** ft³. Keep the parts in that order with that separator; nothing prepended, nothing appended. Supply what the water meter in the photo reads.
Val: **26.64** ft³
